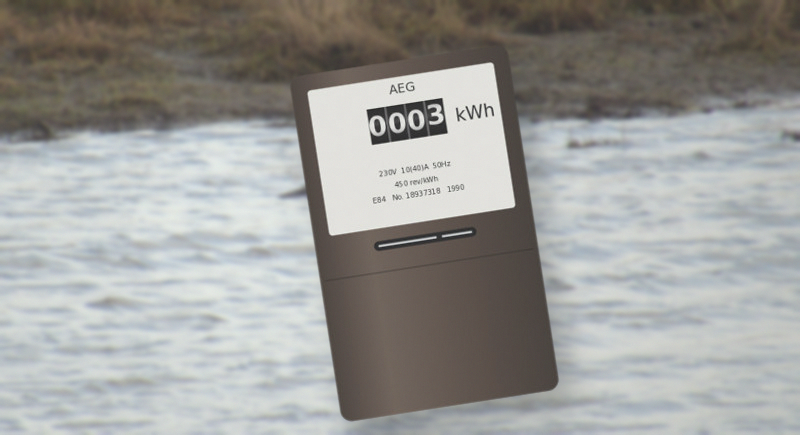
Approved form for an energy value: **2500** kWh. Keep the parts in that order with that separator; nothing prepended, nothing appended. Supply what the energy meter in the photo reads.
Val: **3** kWh
